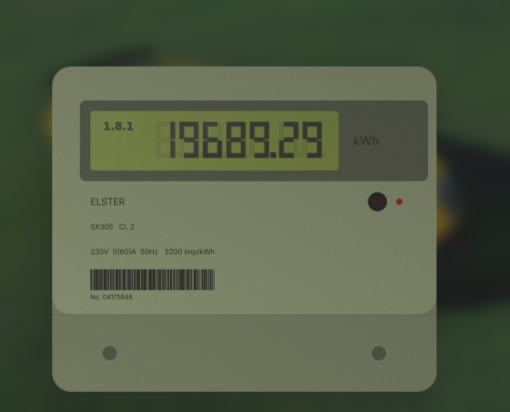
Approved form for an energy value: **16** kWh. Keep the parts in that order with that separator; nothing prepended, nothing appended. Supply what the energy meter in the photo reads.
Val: **19689.29** kWh
